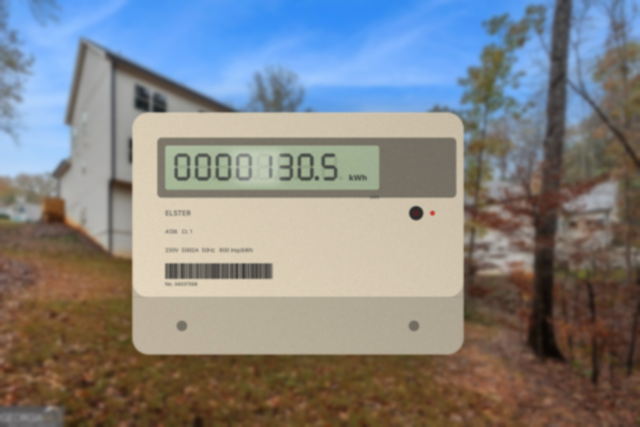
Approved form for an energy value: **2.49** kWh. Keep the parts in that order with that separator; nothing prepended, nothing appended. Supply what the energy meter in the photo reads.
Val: **130.5** kWh
